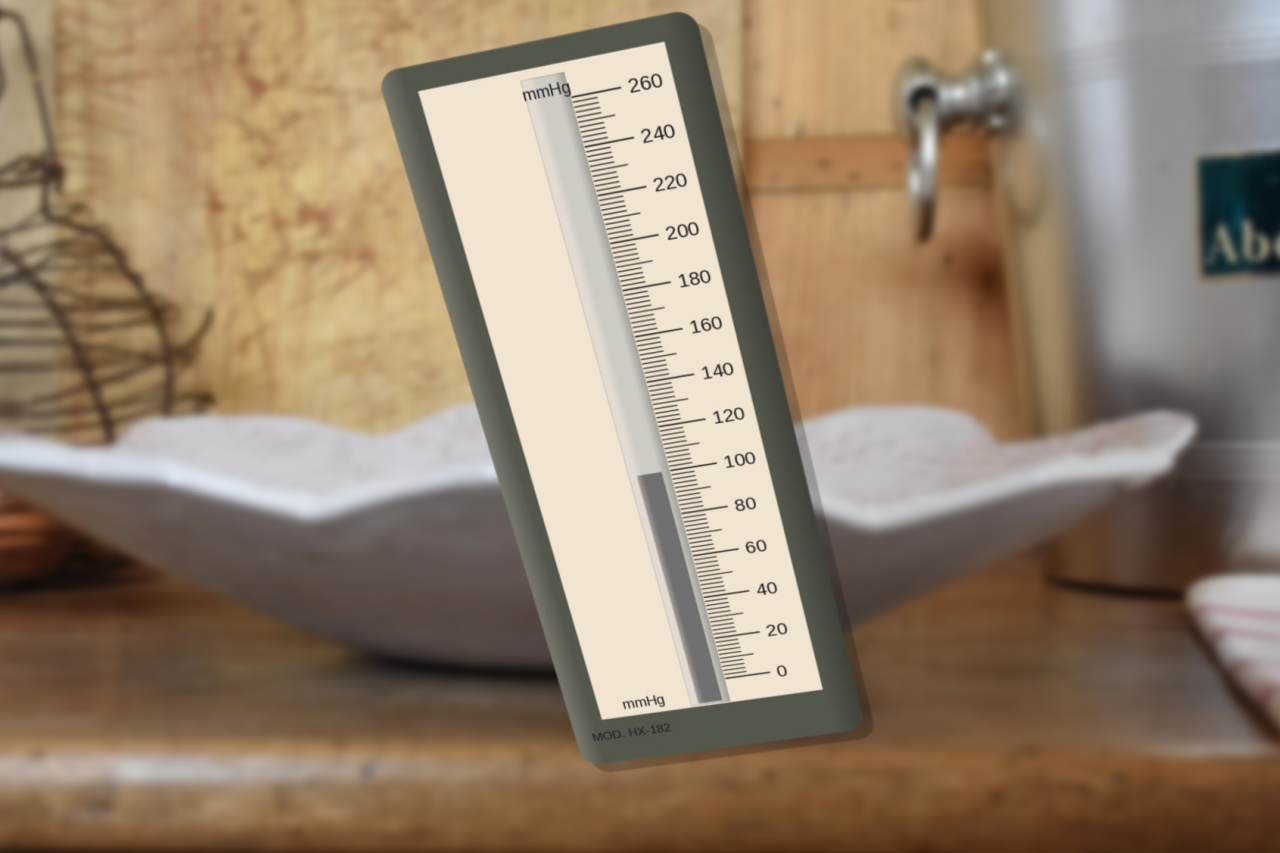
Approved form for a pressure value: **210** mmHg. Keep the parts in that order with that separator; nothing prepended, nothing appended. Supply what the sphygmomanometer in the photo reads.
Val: **100** mmHg
